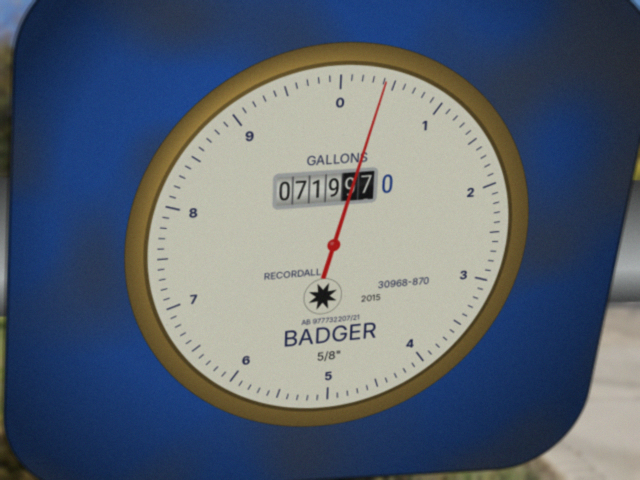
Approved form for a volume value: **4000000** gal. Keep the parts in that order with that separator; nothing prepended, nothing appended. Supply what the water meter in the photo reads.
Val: **719970.4** gal
